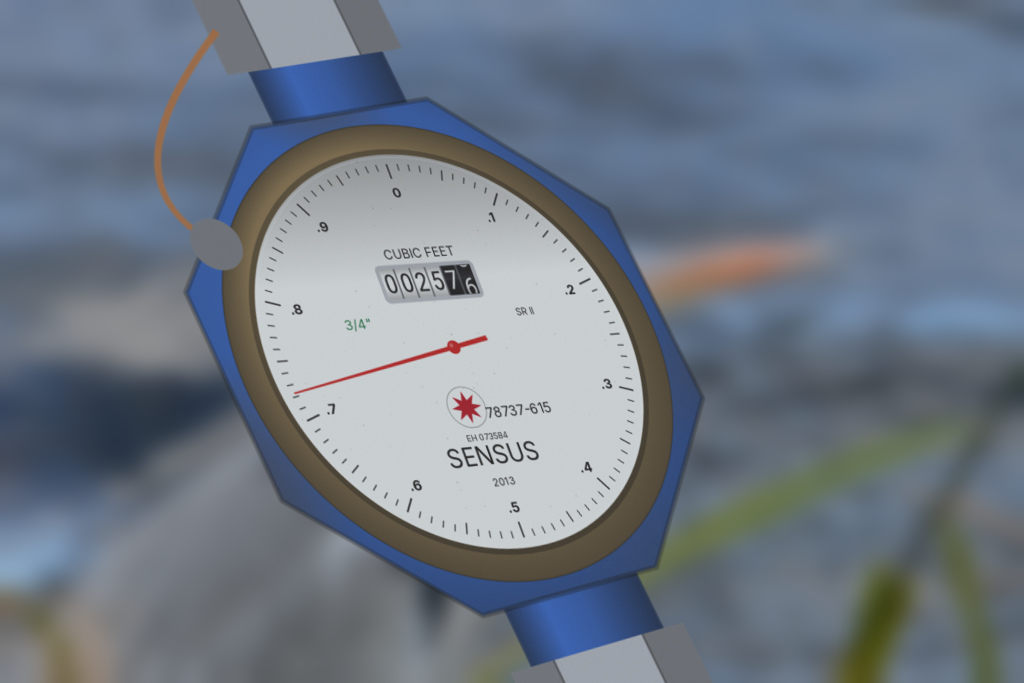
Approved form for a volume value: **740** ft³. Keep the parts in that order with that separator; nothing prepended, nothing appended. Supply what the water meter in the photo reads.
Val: **2575.72** ft³
